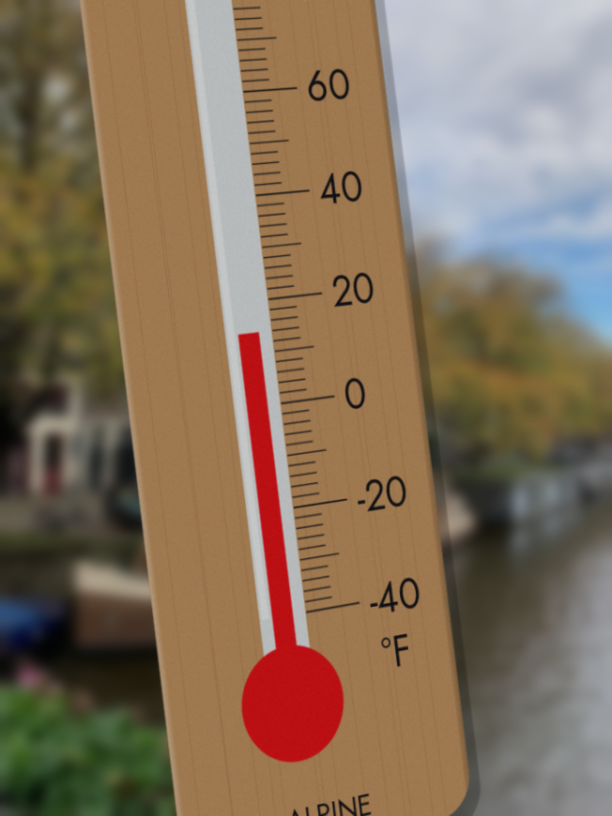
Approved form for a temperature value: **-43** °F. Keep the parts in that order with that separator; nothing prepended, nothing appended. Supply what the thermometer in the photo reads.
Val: **14** °F
